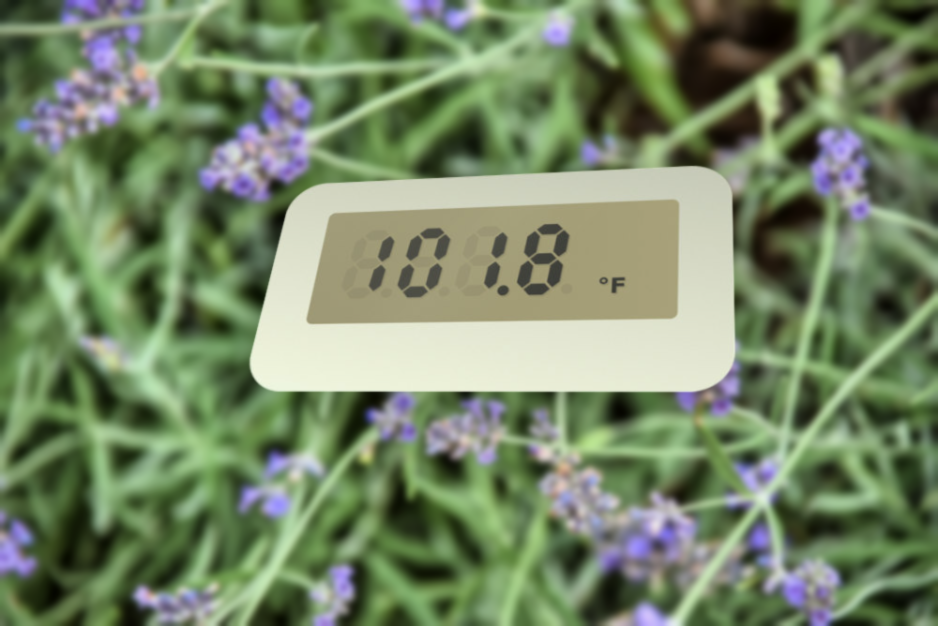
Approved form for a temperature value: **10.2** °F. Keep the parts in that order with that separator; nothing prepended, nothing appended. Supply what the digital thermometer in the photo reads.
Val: **101.8** °F
